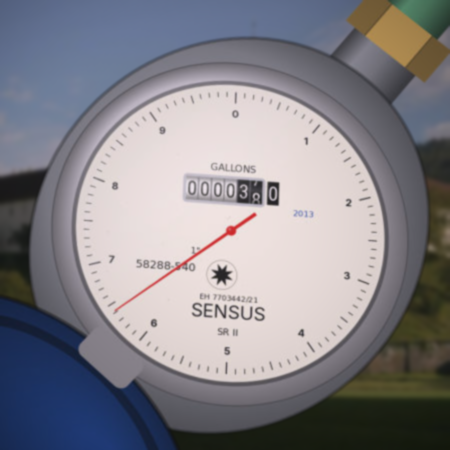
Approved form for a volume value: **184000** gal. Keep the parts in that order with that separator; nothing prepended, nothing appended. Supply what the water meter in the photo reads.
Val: **376.4** gal
